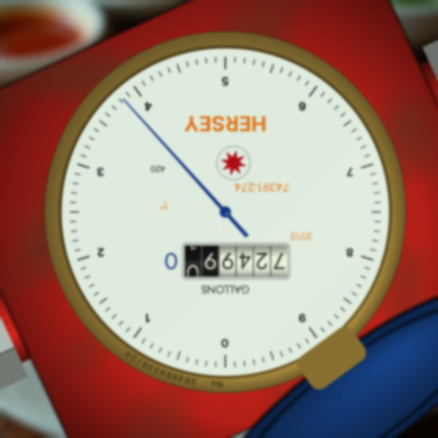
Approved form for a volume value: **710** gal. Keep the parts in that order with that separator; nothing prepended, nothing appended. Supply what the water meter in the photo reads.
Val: **7249903.8** gal
